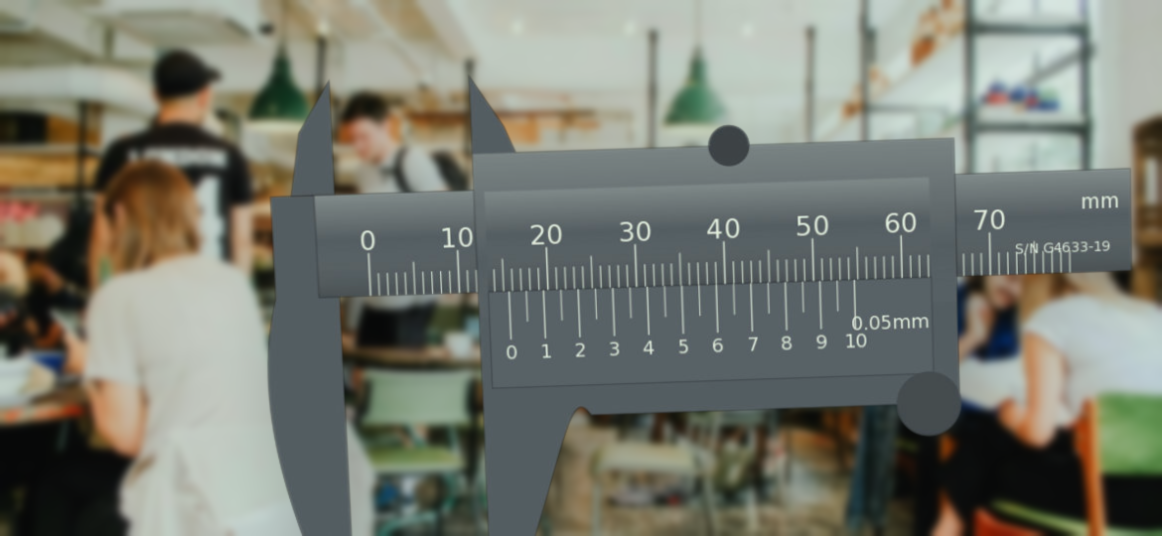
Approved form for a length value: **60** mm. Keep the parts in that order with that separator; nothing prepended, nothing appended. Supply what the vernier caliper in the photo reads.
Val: **15.6** mm
